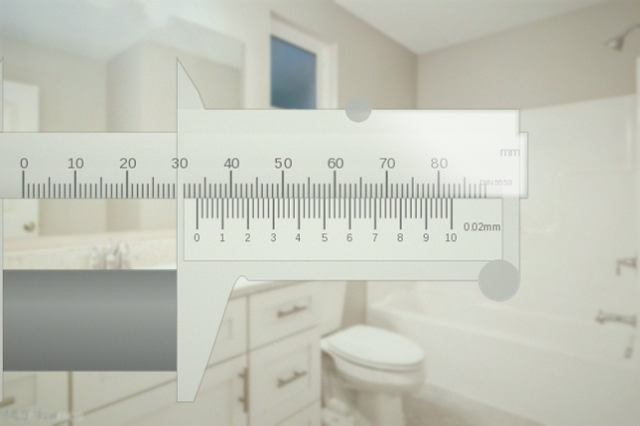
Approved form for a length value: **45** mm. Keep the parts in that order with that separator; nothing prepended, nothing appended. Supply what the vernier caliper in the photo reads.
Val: **33.5** mm
